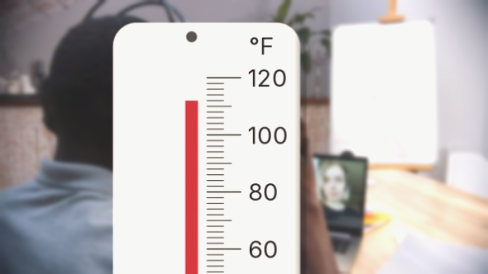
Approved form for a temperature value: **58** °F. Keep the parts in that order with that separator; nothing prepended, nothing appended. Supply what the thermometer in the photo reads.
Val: **112** °F
